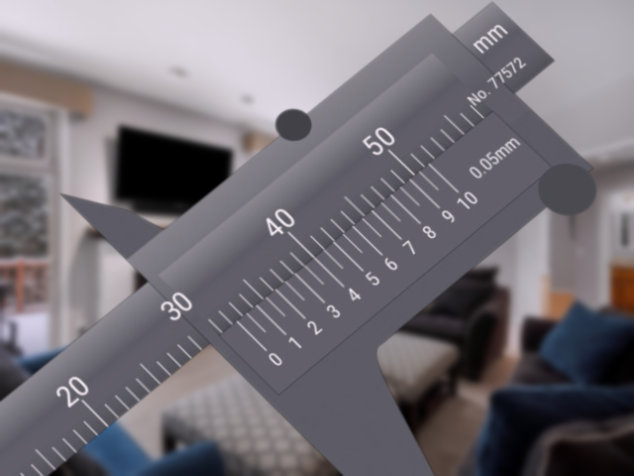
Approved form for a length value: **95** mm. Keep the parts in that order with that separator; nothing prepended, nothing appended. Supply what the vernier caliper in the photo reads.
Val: **32.4** mm
